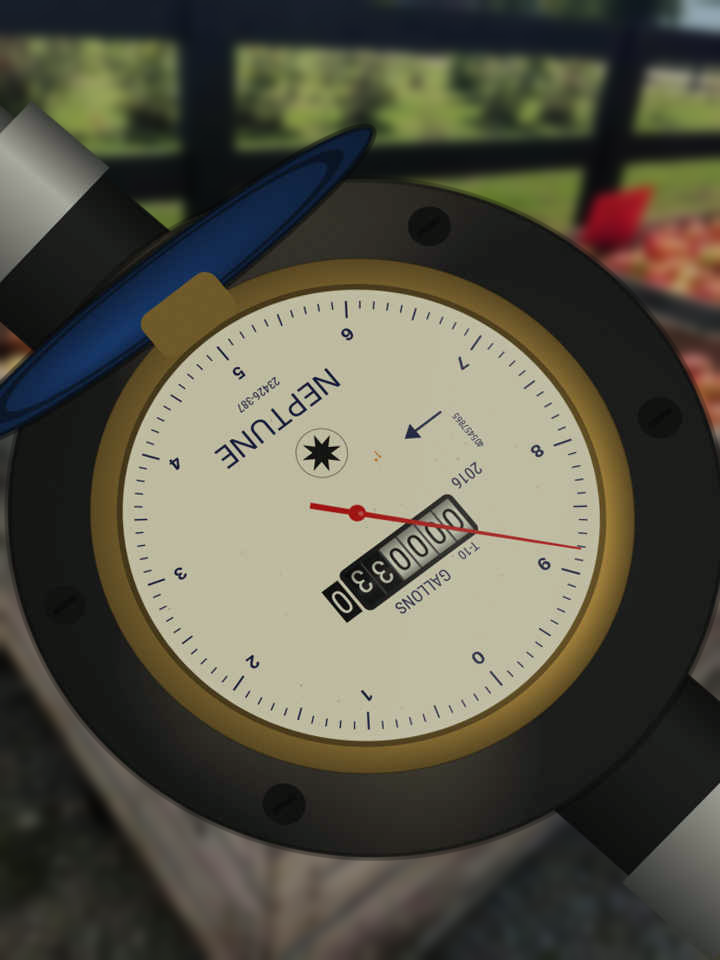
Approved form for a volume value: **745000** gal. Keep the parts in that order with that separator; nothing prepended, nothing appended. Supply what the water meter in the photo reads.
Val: **328.8** gal
